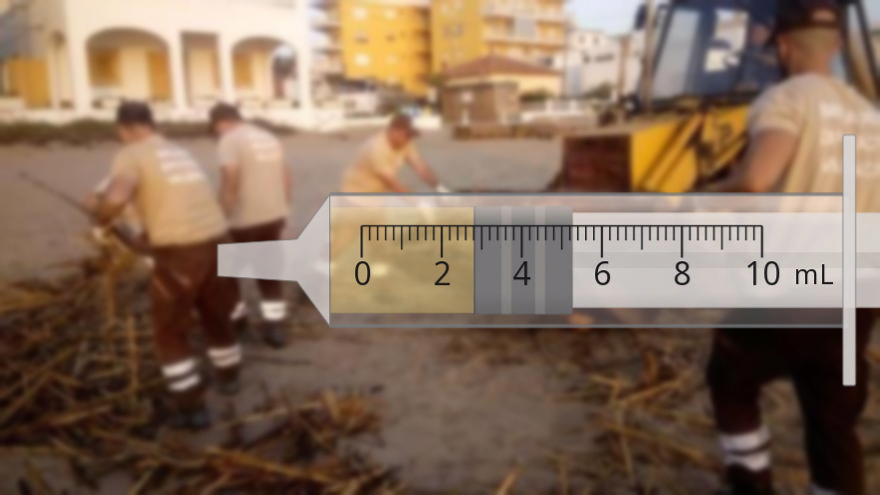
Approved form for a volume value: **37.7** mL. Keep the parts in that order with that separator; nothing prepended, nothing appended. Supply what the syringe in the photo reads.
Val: **2.8** mL
